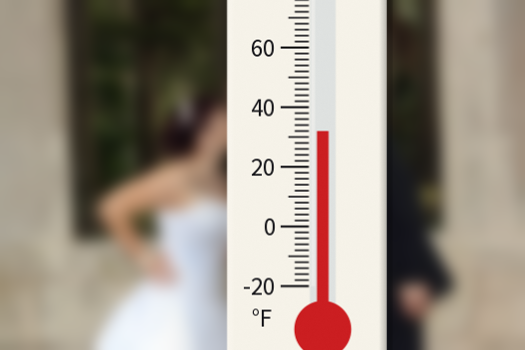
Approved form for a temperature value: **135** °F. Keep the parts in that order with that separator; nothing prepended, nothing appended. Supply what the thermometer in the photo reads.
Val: **32** °F
